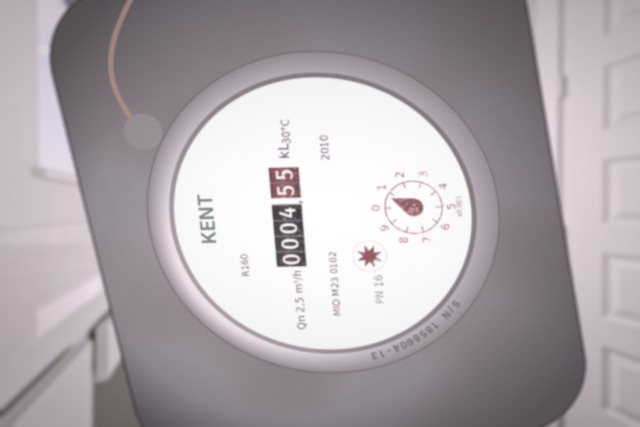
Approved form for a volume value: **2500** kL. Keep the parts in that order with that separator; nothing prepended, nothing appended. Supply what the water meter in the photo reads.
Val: **4.550** kL
